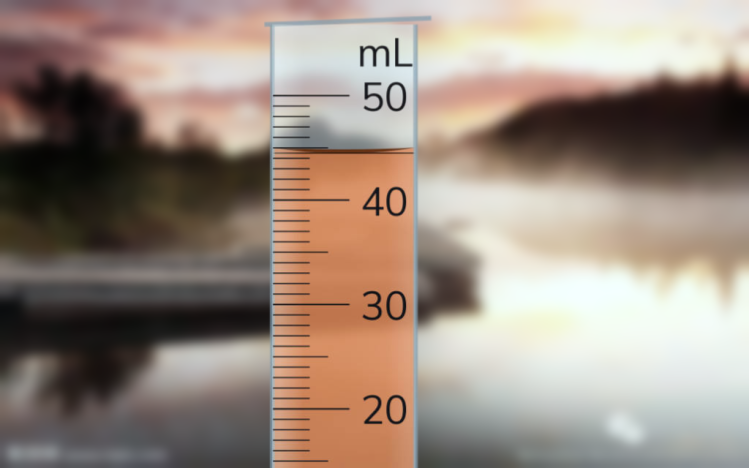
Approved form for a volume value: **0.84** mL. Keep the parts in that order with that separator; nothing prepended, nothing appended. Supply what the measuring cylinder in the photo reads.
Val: **44.5** mL
